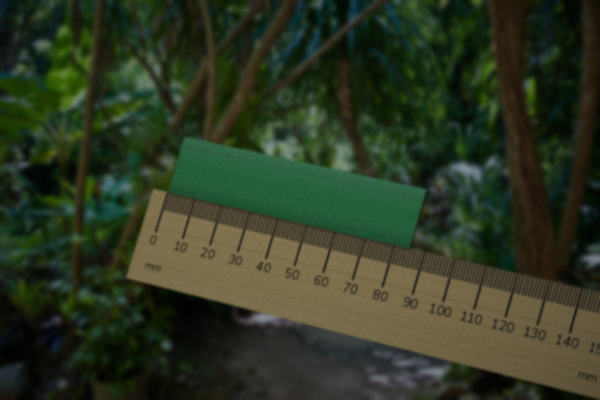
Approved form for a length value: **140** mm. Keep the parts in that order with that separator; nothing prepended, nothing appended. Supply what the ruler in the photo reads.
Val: **85** mm
